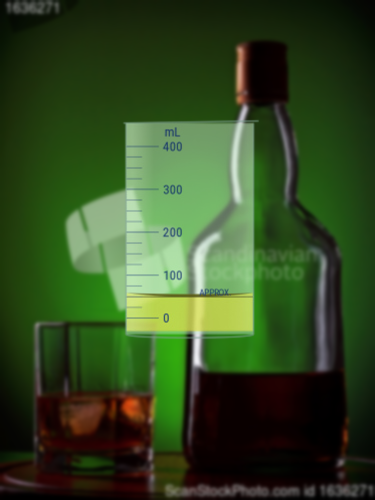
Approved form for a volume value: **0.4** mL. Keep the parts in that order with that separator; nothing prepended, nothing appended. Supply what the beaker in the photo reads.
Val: **50** mL
